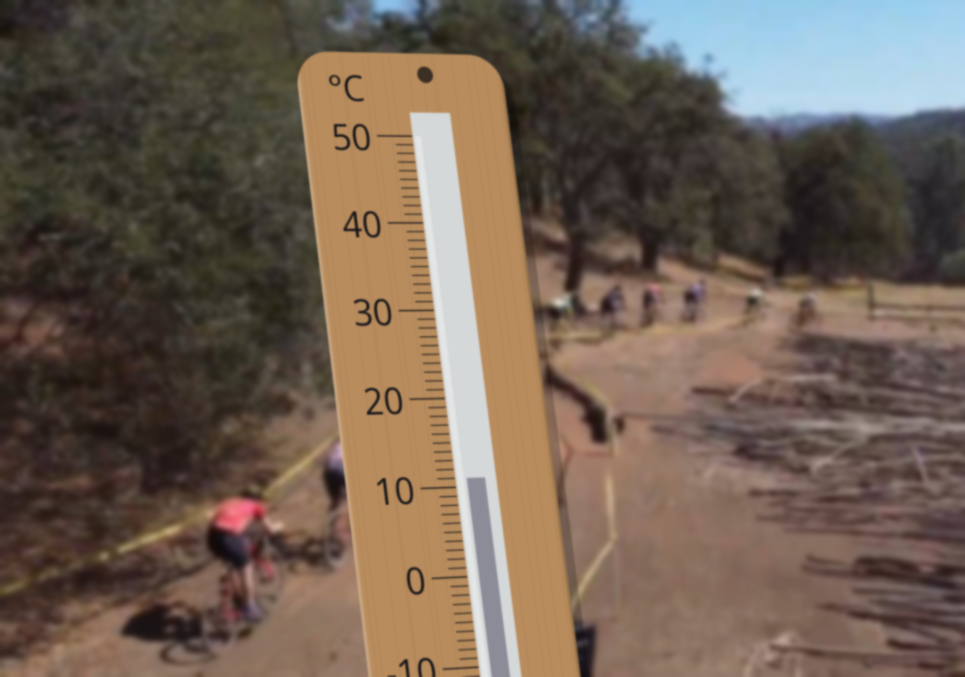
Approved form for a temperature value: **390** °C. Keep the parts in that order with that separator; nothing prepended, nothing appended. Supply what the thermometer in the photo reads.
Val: **11** °C
